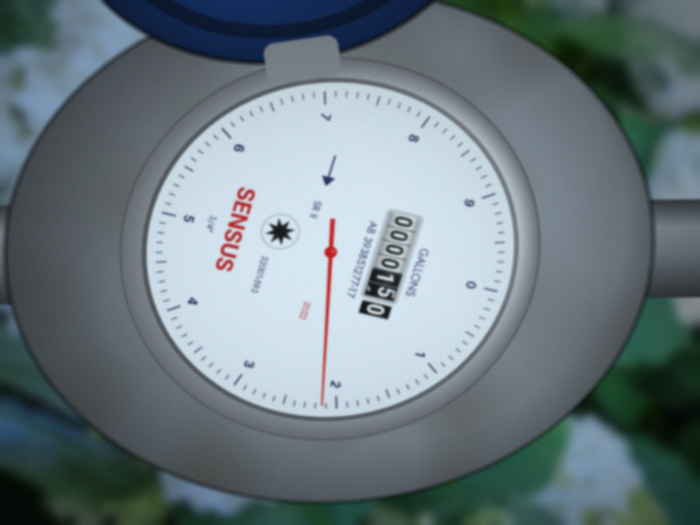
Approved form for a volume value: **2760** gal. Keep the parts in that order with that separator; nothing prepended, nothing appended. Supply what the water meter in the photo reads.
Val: **152.1** gal
